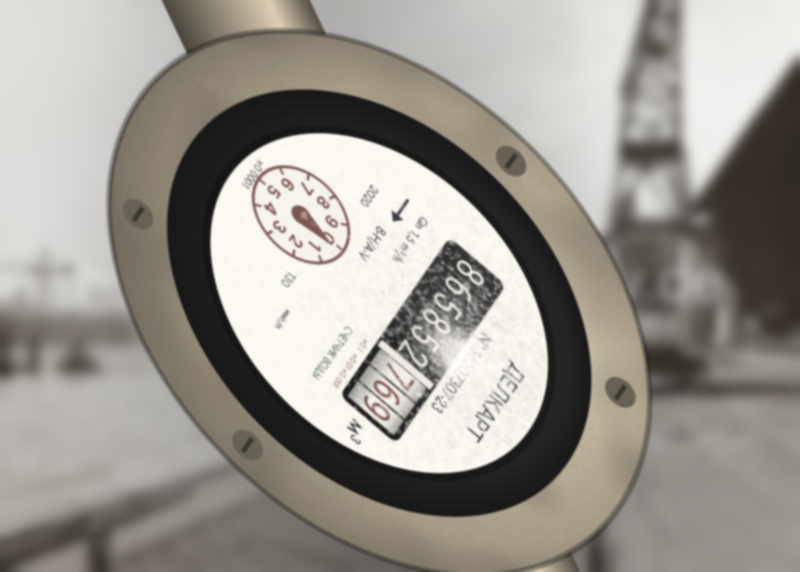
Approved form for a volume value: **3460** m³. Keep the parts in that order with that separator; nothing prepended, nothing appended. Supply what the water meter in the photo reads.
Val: **865852.7690** m³
